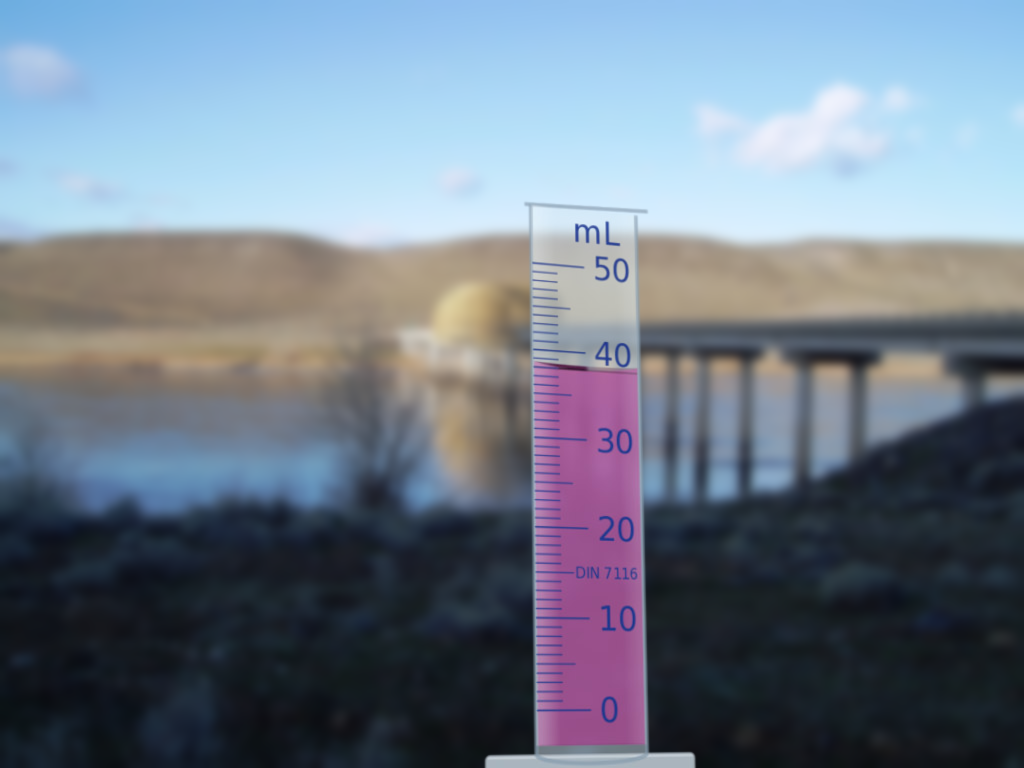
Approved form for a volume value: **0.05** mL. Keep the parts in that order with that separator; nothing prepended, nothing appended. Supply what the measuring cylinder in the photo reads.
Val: **38** mL
